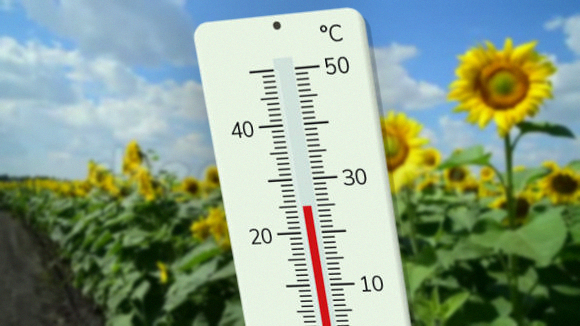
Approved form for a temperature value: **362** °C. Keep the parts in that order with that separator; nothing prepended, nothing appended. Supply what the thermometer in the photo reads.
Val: **25** °C
